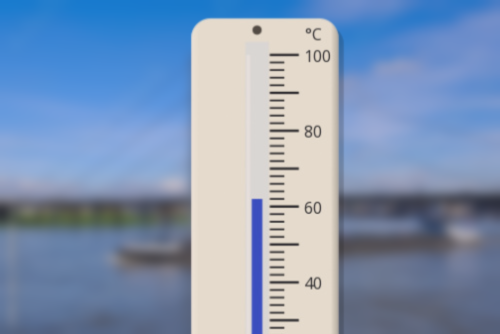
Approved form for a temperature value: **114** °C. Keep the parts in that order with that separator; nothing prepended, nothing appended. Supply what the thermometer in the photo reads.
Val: **62** °C
